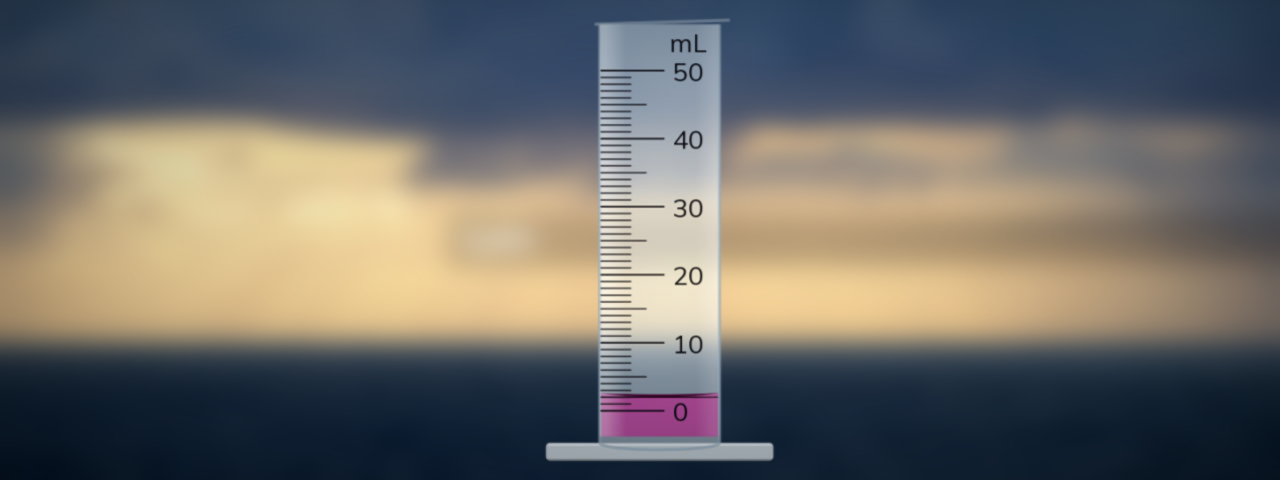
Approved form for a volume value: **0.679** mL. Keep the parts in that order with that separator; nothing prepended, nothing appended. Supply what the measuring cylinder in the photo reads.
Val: **2** mL
